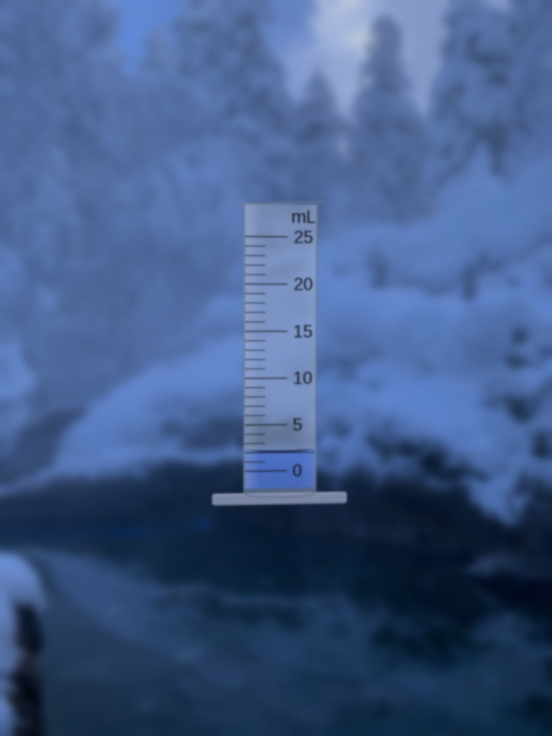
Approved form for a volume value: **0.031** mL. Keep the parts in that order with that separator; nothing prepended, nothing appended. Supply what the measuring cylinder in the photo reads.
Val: **2** mL
